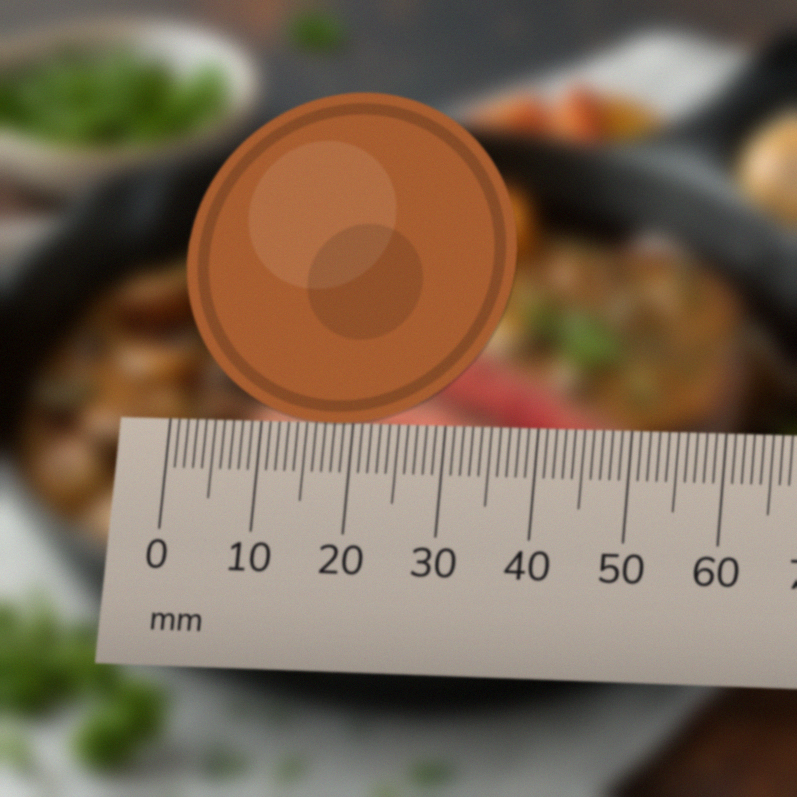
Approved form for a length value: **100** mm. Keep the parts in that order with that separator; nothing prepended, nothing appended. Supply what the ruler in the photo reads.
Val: **36** mm
